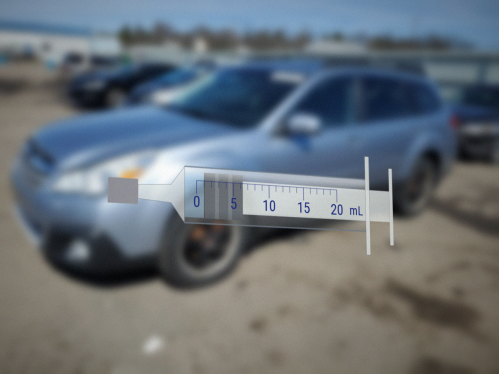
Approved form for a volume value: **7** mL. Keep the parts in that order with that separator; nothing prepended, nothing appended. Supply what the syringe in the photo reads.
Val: **1** mL
